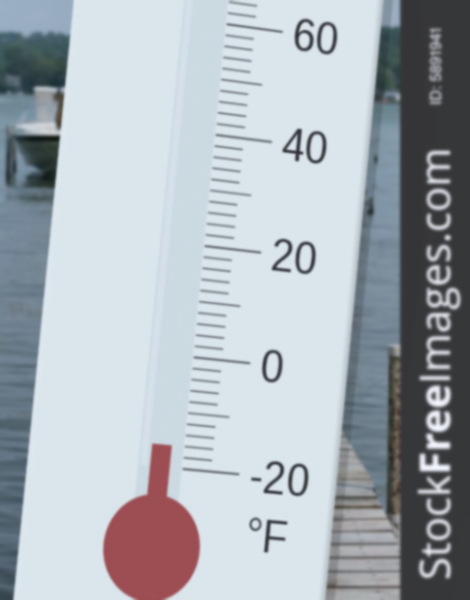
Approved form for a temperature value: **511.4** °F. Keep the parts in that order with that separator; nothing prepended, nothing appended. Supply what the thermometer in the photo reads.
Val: **-16** °F
